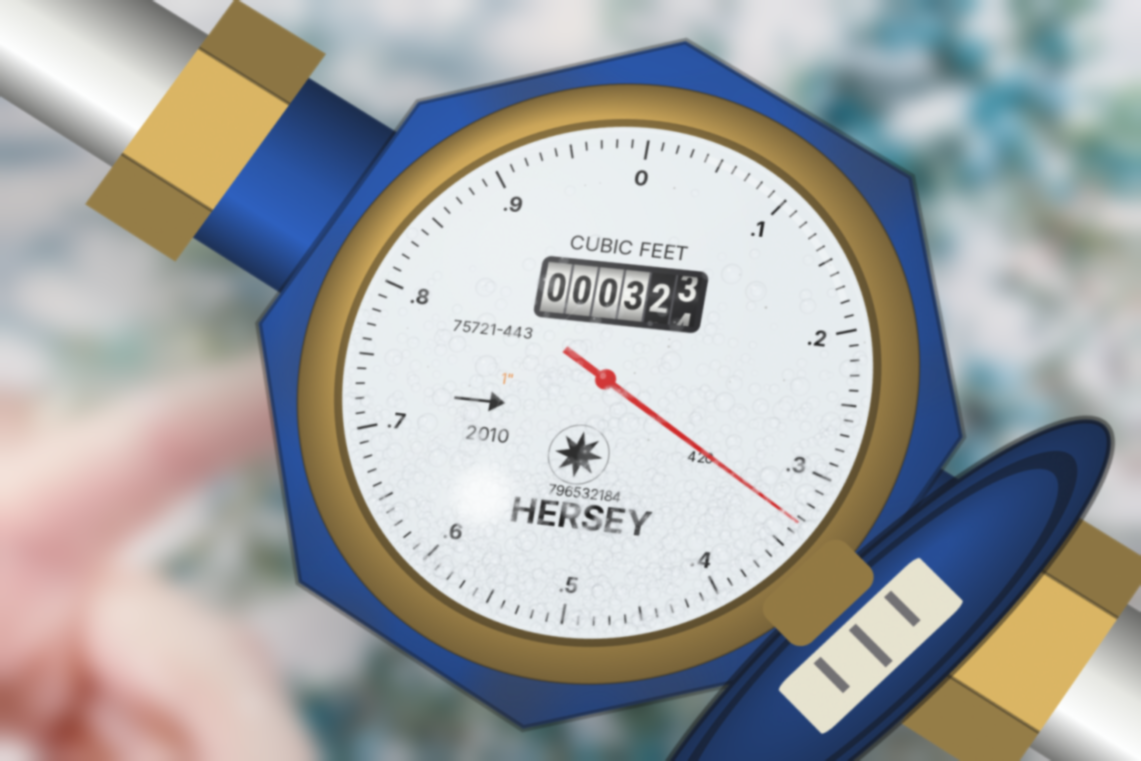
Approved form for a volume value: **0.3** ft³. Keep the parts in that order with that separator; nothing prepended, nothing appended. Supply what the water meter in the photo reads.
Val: **323.33** ft³
